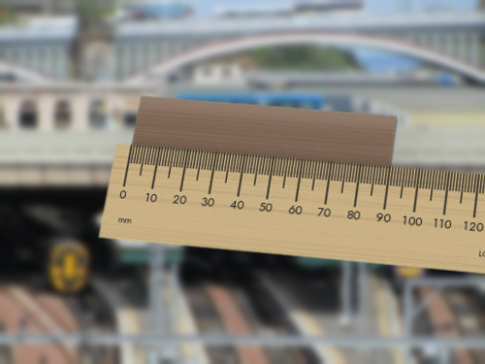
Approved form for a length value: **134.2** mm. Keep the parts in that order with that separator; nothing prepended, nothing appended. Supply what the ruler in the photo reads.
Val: **90** mm
